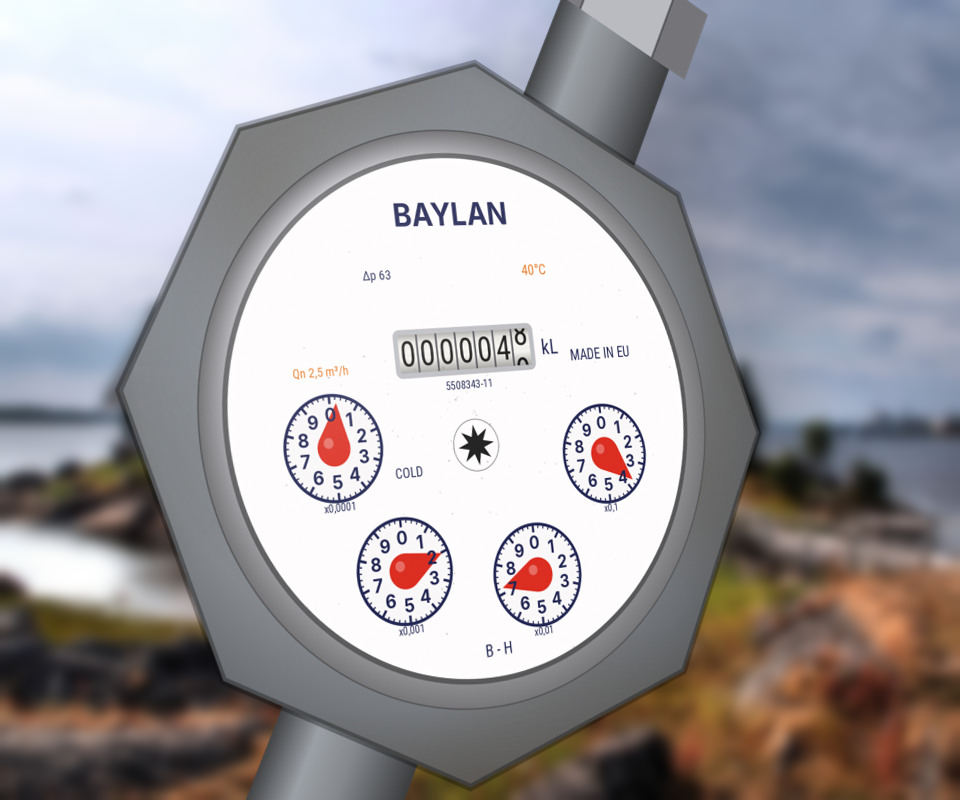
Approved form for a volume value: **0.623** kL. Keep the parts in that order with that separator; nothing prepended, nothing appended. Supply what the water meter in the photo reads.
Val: **48.3720** kL
